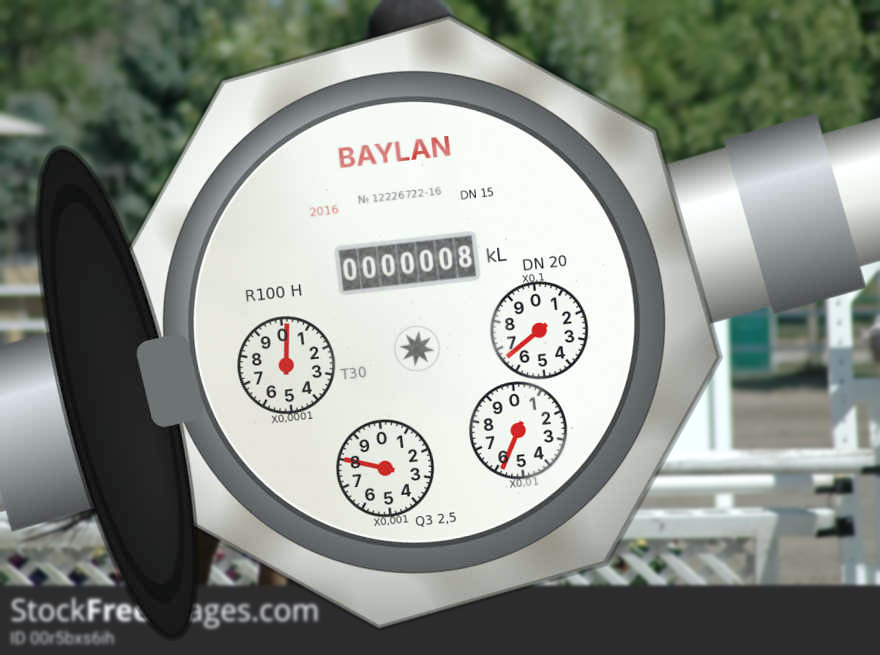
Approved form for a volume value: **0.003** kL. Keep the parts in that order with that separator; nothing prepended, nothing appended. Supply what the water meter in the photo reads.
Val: **8.6580** kL
